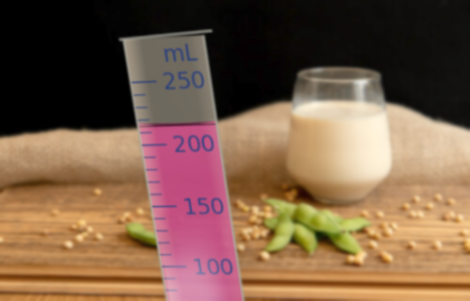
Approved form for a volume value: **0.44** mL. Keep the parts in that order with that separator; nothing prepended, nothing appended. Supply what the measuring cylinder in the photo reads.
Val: **215** mL
